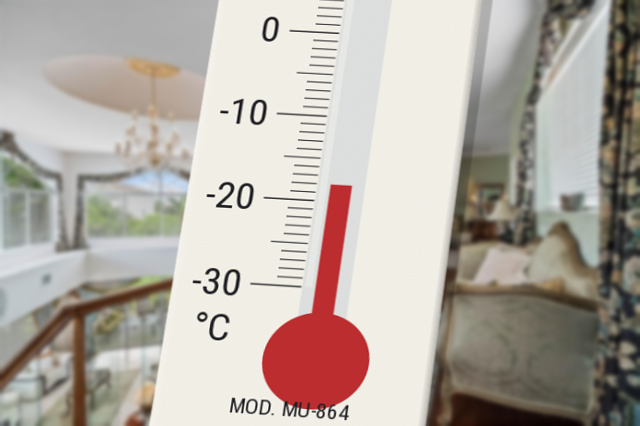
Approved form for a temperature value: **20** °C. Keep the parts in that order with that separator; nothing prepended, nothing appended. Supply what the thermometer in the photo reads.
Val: **-18** °C
